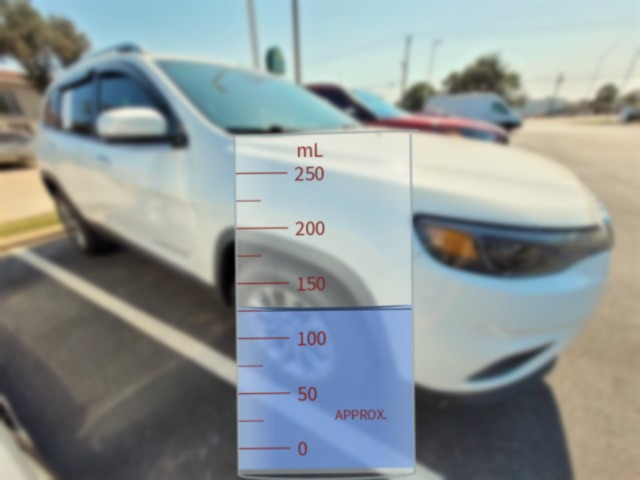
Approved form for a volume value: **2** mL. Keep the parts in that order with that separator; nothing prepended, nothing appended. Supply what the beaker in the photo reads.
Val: **125** mL
